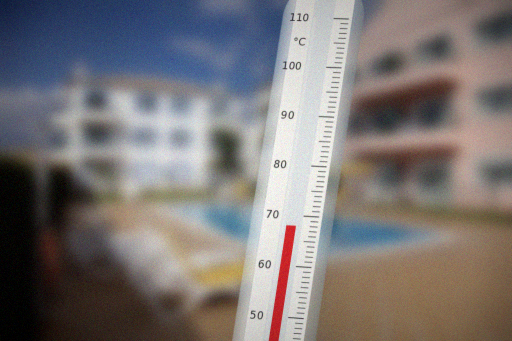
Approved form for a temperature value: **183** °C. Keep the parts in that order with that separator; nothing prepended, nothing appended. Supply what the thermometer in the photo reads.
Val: **68** °C
